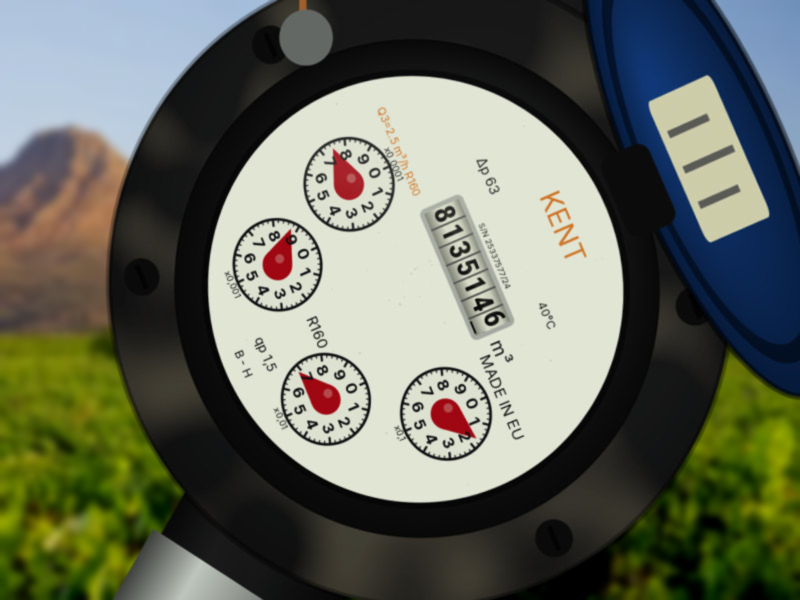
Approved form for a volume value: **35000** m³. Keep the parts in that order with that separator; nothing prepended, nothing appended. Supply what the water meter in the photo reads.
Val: **8135146.1687** m³
